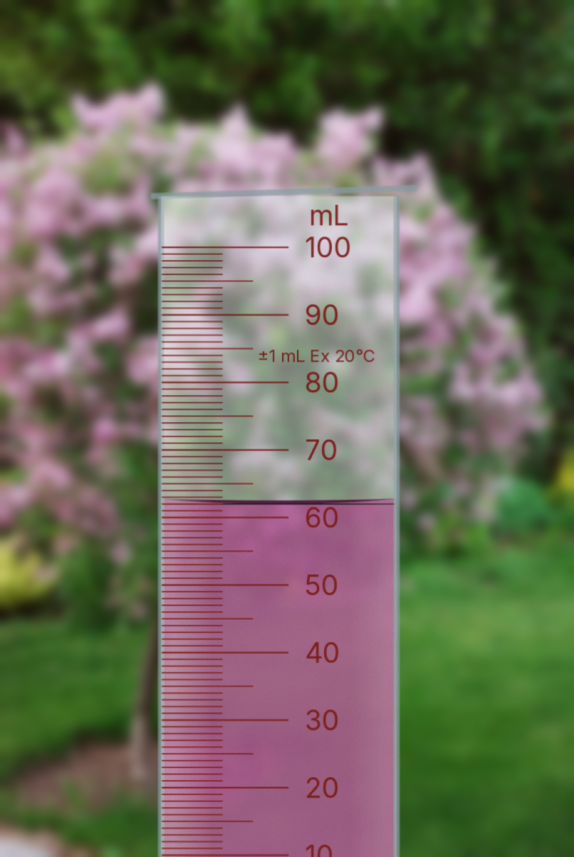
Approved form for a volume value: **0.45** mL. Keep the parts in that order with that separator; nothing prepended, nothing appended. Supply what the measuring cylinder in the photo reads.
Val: **62** mL
